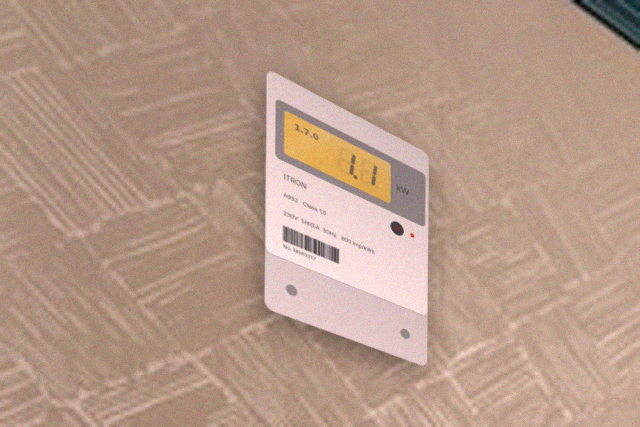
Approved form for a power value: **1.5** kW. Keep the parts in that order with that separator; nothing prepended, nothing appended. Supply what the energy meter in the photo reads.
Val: **1.1** kW
